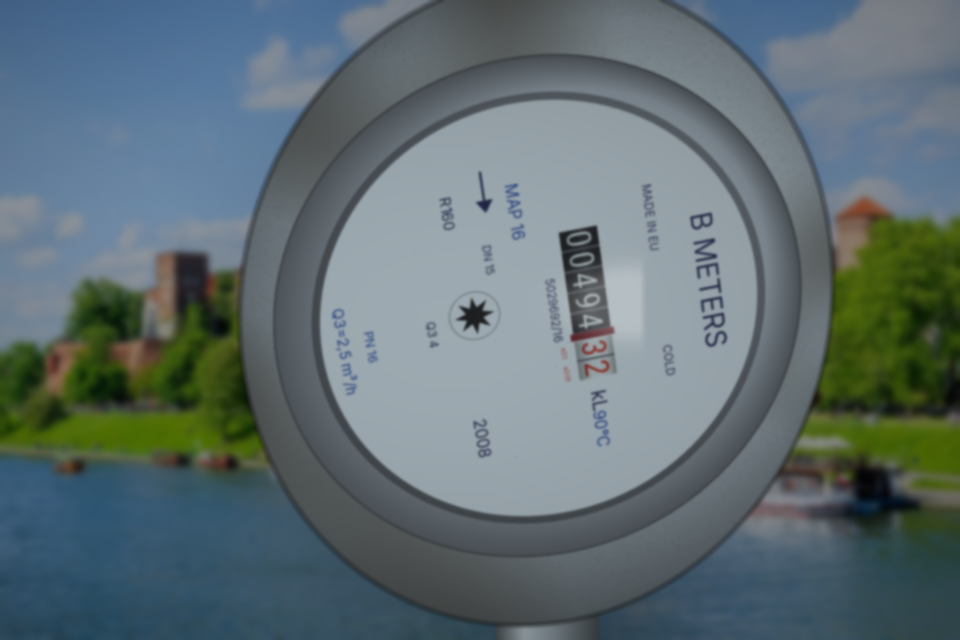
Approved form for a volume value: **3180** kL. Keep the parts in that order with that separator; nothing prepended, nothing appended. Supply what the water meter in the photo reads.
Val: **494.32** kL
